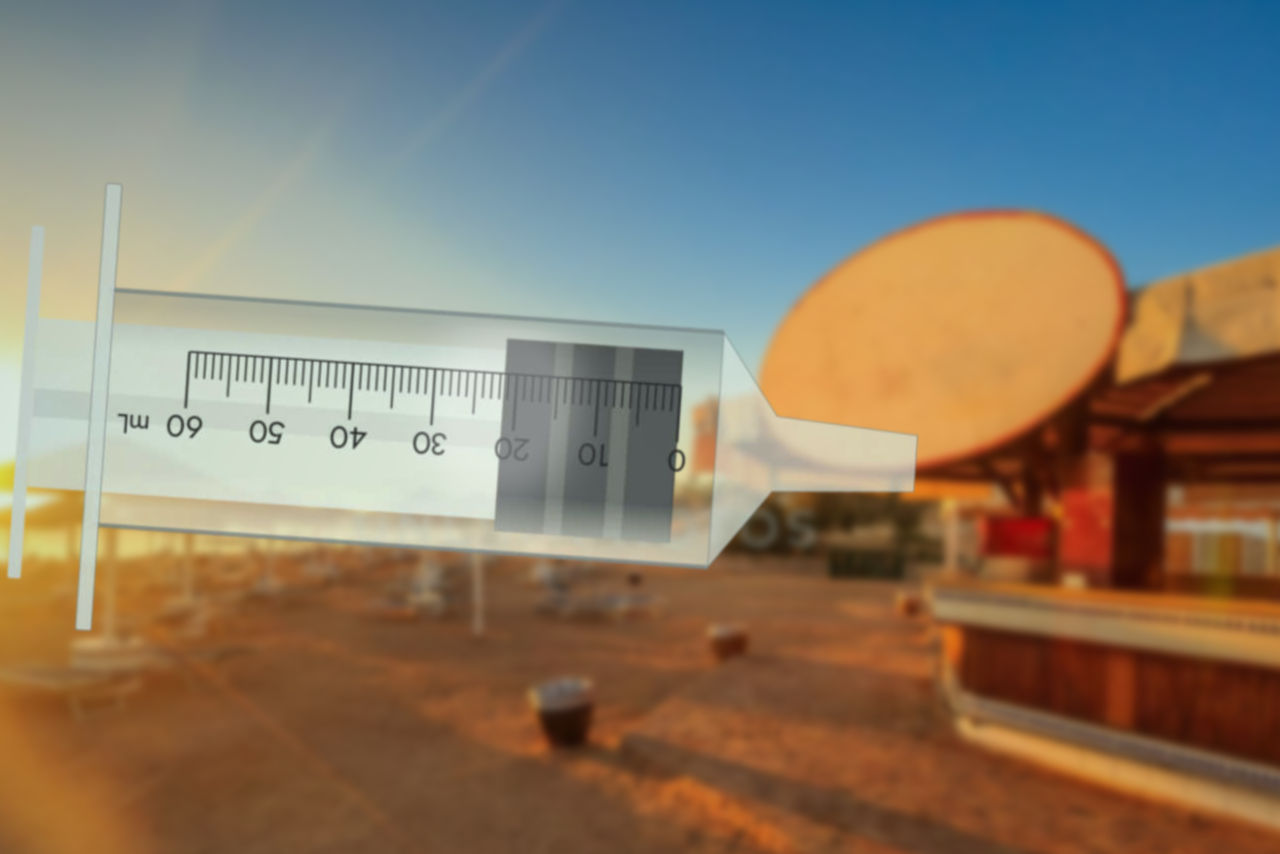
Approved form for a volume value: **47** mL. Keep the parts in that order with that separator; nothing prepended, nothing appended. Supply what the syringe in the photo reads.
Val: **0** mL
